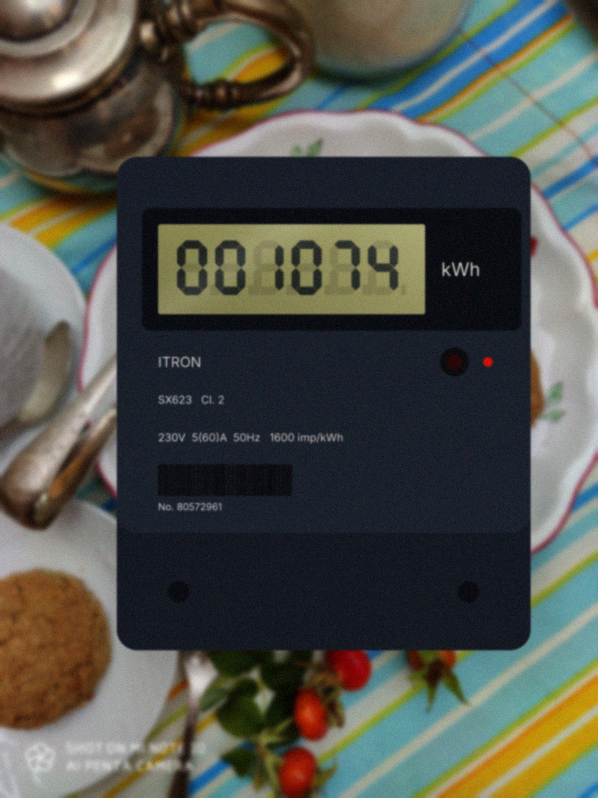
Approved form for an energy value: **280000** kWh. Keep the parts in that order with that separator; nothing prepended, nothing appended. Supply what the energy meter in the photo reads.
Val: **1074** kWh
